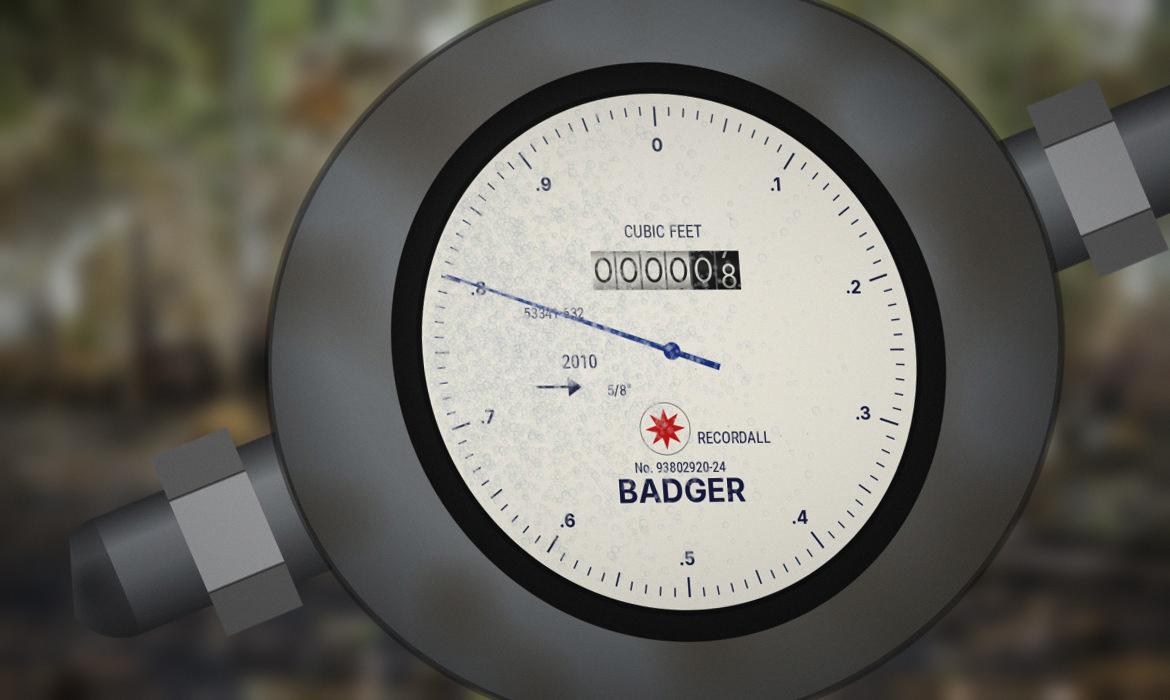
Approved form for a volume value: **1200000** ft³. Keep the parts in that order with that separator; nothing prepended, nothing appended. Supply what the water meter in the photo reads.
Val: **7.80** ft³
